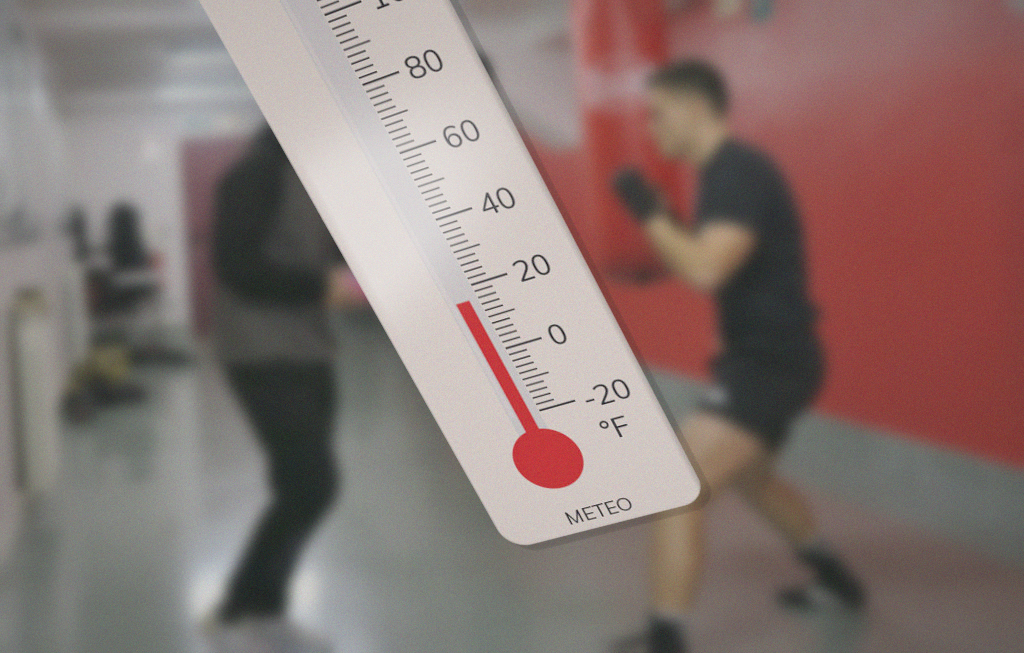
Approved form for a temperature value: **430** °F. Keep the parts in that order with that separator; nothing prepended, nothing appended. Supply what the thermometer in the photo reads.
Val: **16** °F
